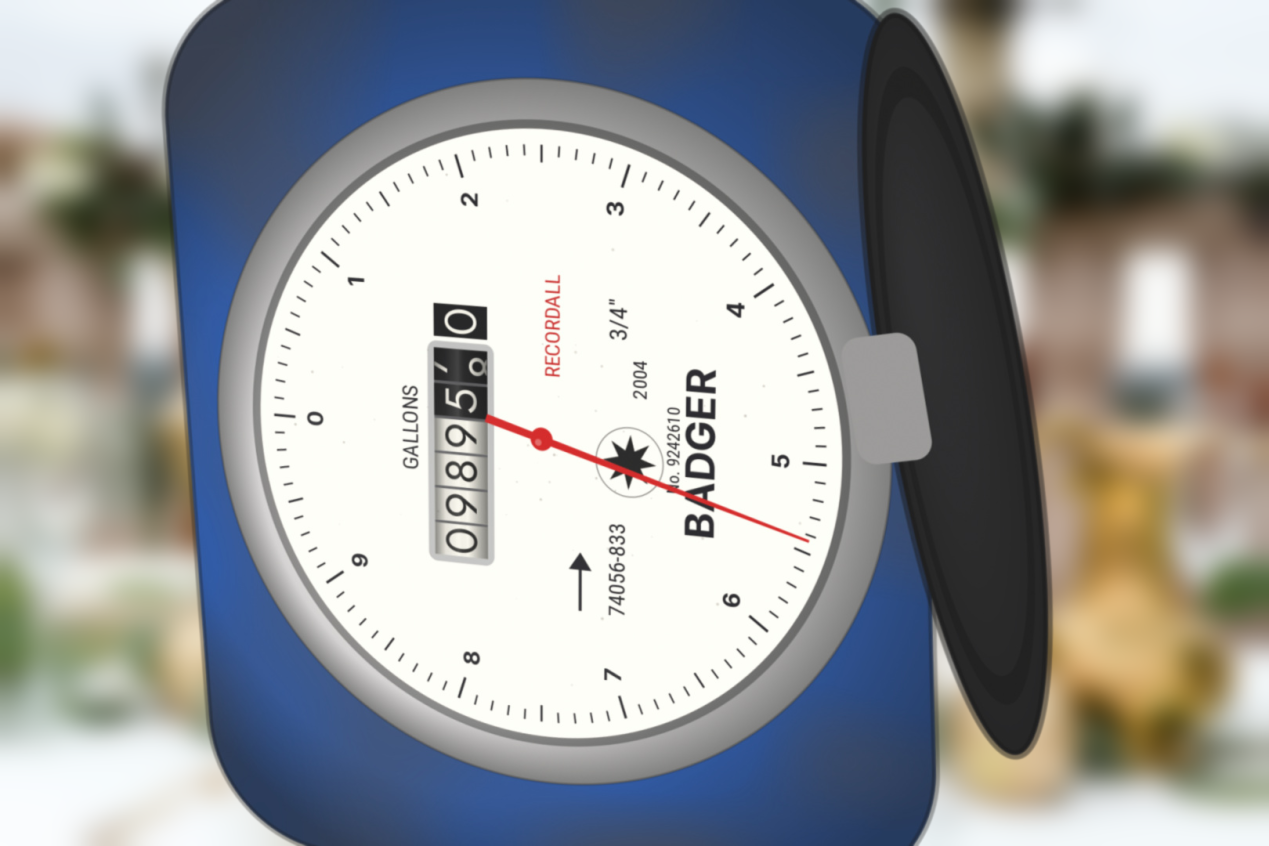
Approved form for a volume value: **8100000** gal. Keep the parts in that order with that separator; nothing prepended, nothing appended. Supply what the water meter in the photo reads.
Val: **989575.4** gal
